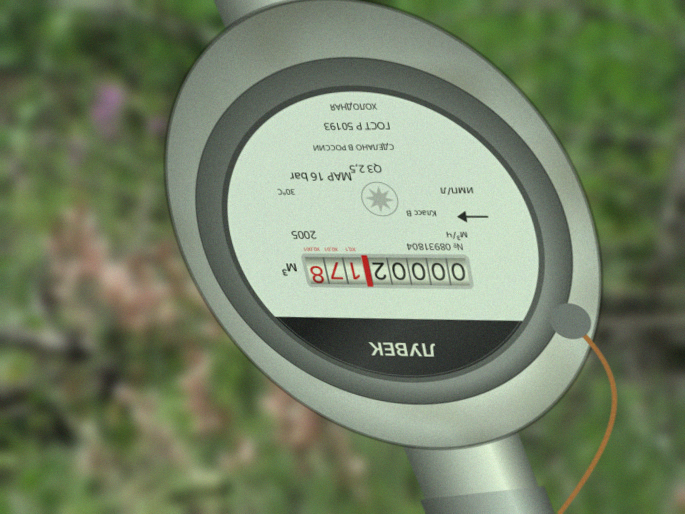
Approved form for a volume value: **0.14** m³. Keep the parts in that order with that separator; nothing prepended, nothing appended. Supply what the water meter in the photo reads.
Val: **2.178** m³
